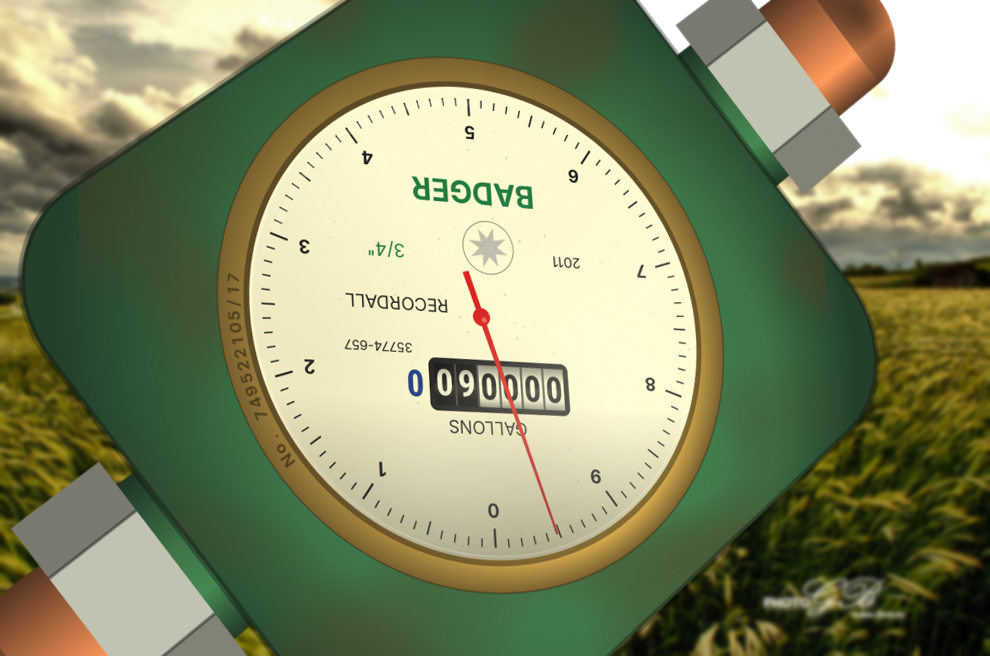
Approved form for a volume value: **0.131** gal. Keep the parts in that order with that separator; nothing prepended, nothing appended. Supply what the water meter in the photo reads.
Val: **599.5** gal
